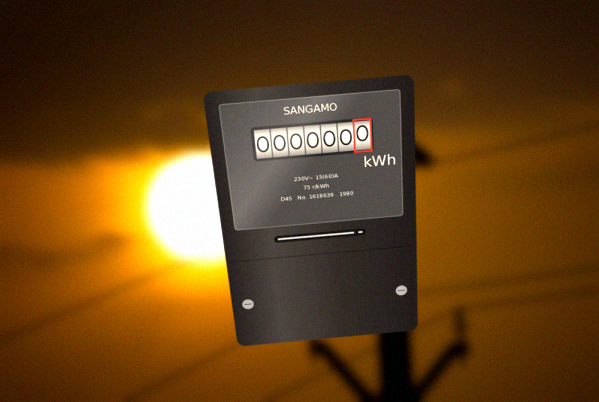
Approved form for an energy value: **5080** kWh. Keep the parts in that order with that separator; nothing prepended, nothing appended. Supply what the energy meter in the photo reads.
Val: **0.0** kWh
